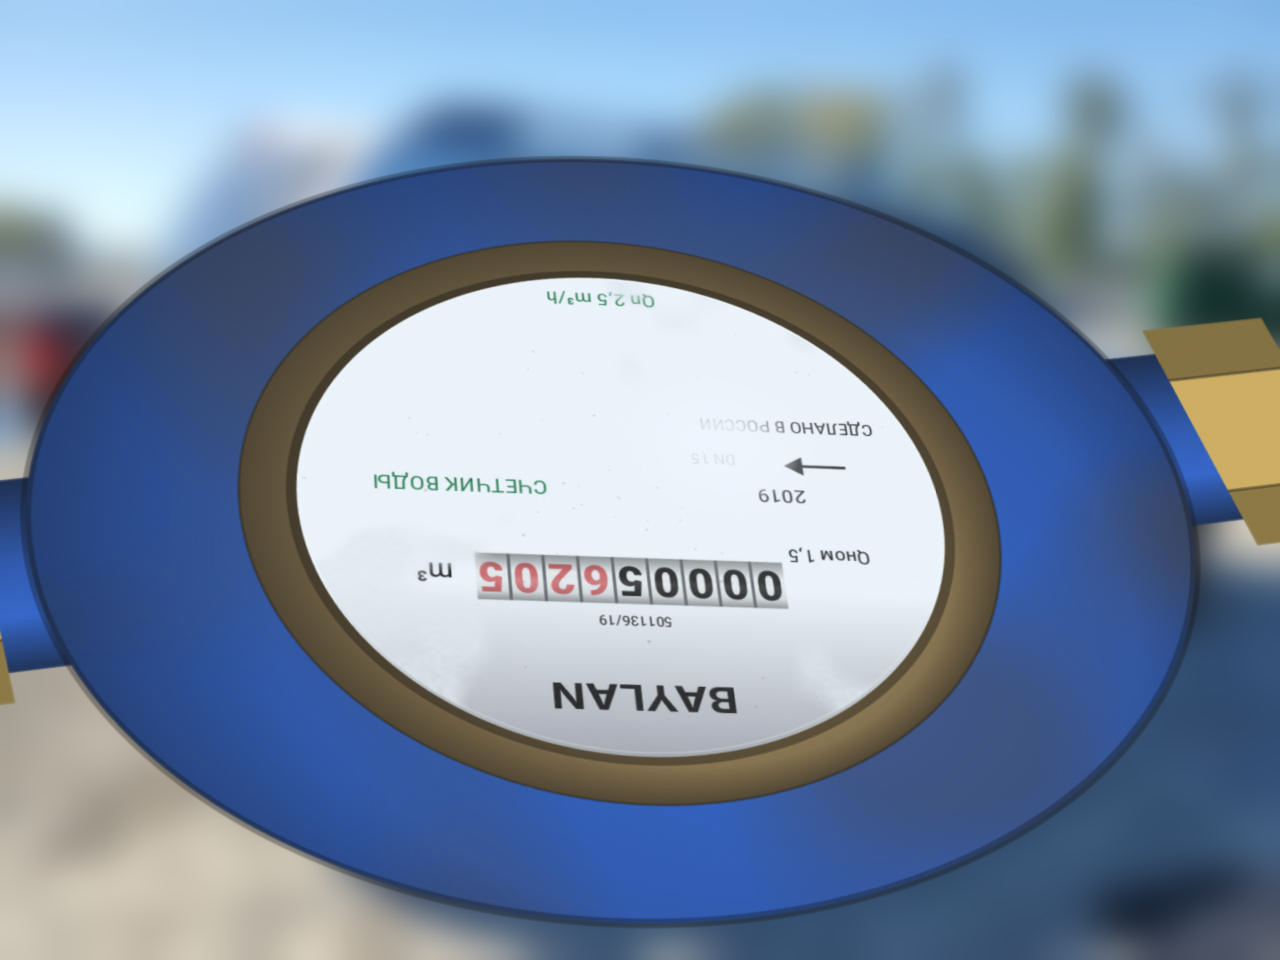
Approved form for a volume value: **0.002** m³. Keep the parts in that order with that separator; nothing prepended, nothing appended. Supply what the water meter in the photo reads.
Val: **5.6205** m³
